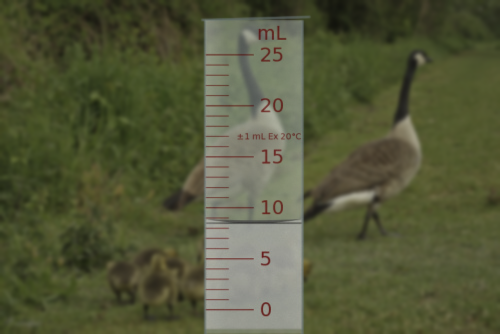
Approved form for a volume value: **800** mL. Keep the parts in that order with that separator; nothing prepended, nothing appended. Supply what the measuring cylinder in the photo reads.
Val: **8.5** mL
